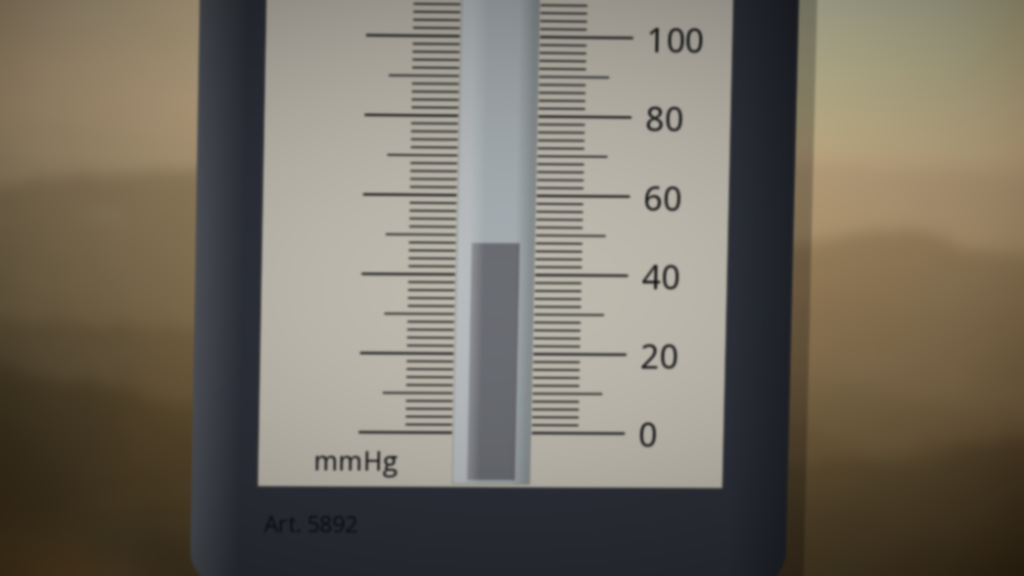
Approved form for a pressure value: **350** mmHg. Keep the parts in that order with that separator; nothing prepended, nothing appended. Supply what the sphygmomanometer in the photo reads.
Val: **48** mmHg
